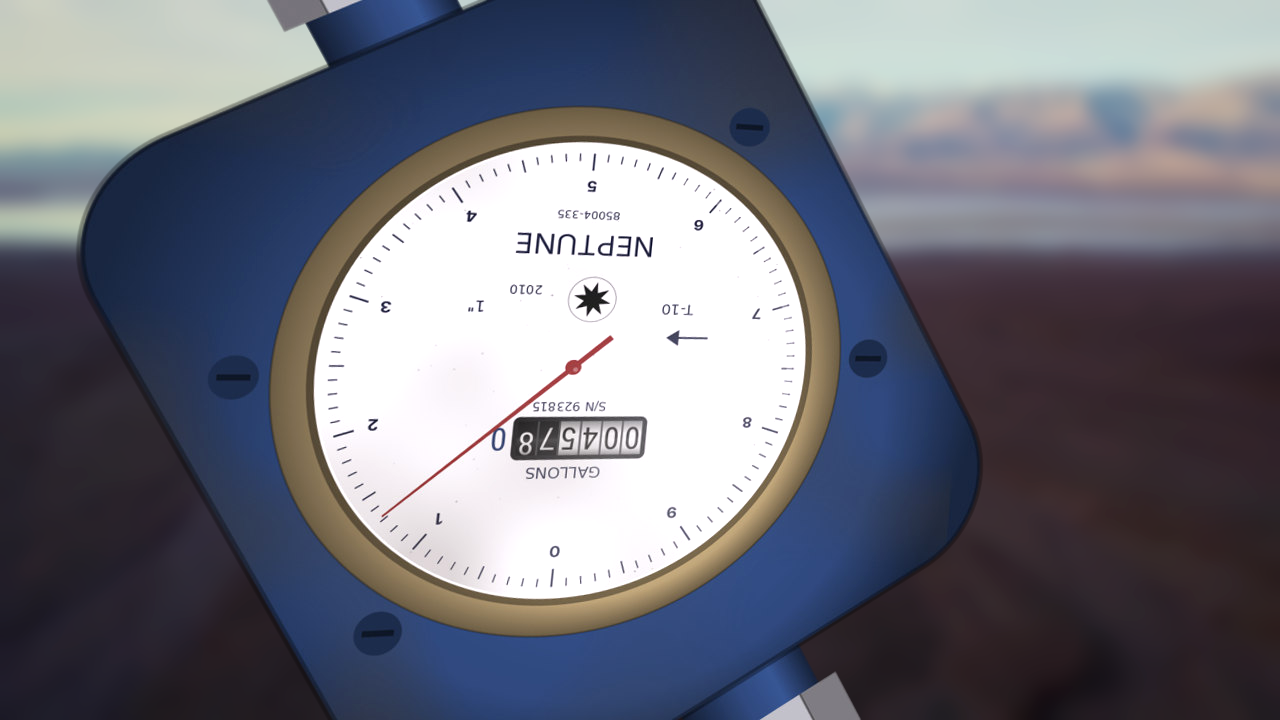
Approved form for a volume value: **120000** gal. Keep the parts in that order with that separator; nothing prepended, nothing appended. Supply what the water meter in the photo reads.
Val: **45781.3** gal
